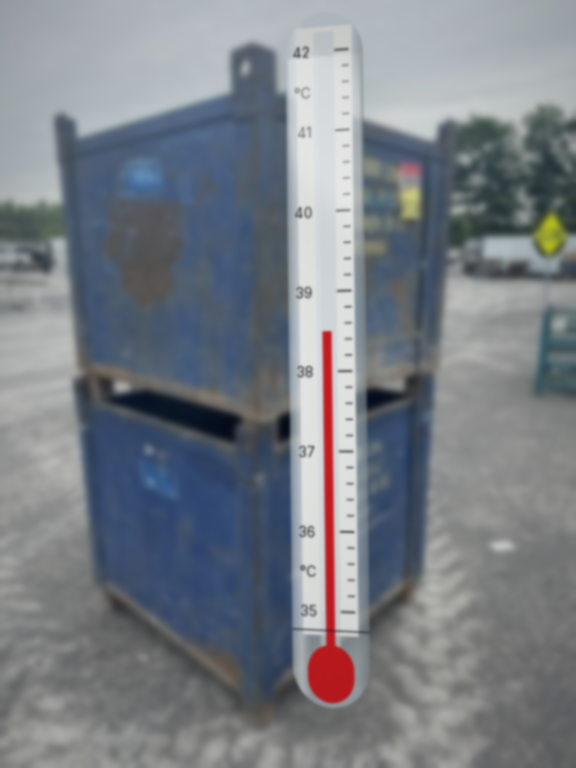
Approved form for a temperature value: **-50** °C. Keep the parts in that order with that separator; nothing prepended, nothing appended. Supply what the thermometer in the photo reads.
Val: **38.5** °C
